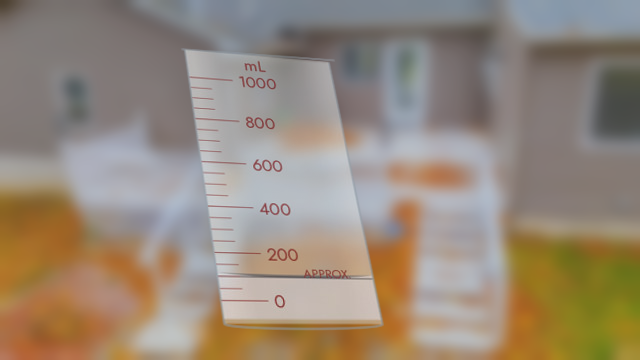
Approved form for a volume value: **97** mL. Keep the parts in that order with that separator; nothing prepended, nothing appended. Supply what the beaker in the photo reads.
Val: **100** mL
